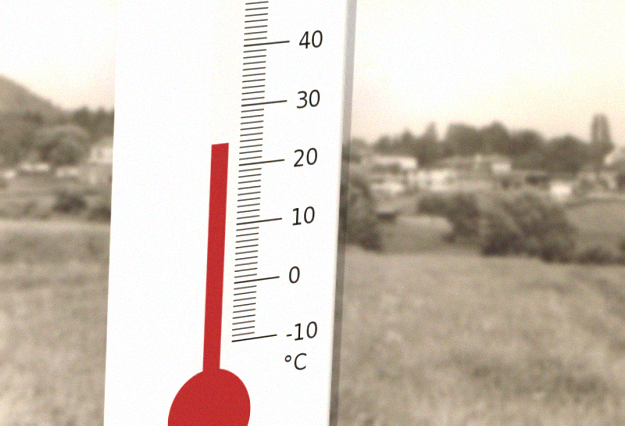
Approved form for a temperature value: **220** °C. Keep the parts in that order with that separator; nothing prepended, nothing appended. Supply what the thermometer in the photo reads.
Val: **24** °C
